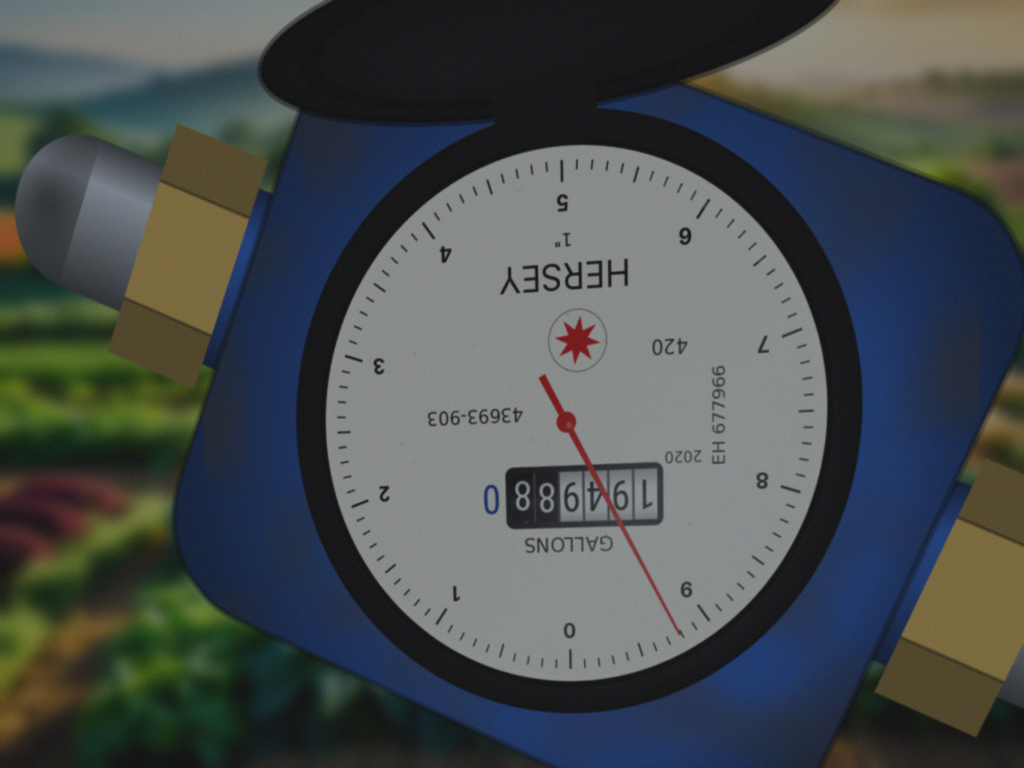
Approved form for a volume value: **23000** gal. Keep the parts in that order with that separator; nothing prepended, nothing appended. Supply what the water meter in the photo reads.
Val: **1949879.2** gal
